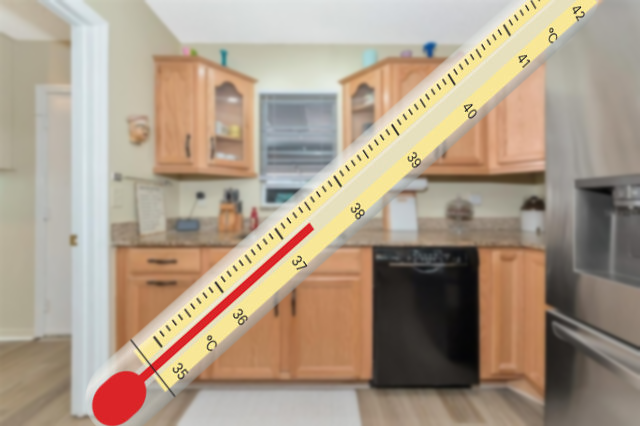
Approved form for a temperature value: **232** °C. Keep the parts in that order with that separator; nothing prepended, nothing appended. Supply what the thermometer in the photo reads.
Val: **37.4** °C
